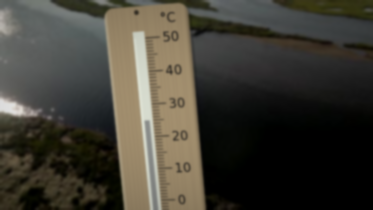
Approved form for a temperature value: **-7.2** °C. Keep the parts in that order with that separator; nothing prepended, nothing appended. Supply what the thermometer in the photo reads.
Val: **25** °C
